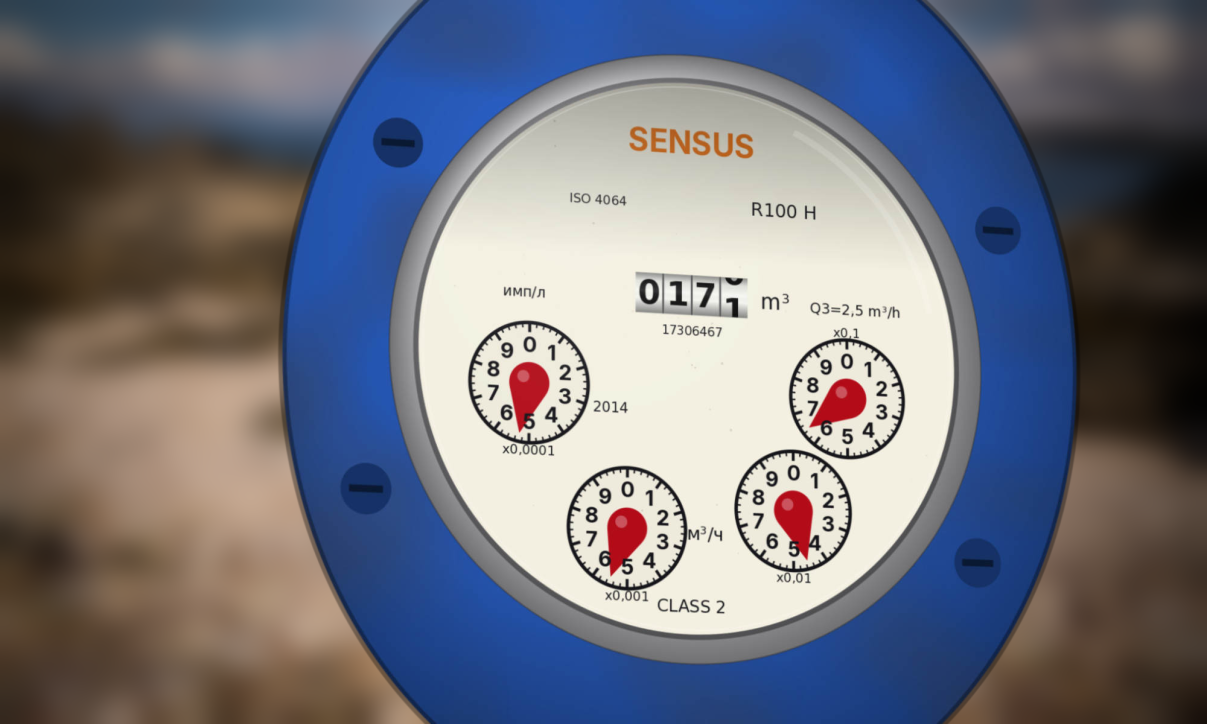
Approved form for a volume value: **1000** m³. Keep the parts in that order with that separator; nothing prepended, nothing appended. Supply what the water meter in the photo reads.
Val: **170.6455** m³
